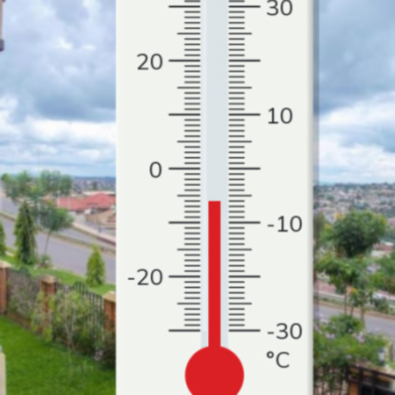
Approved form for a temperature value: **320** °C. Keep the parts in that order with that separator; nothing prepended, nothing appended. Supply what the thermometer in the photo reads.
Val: **-6** °C
